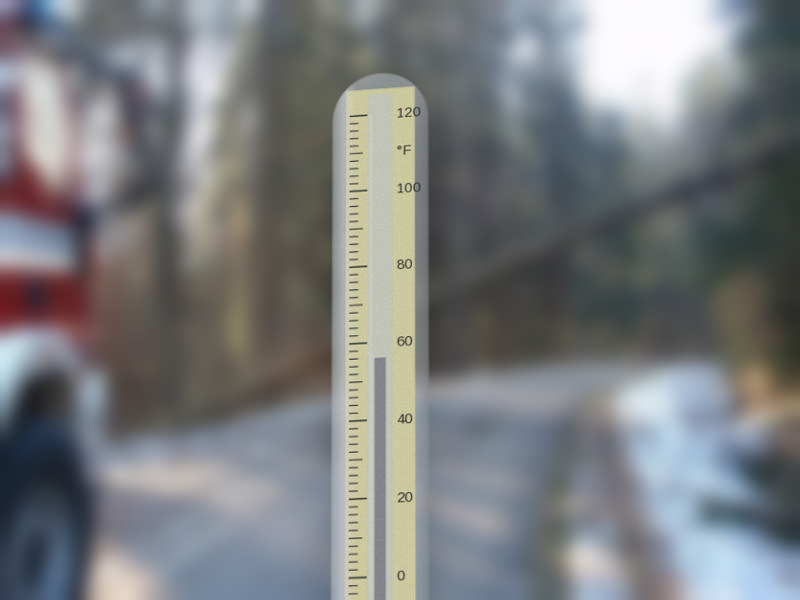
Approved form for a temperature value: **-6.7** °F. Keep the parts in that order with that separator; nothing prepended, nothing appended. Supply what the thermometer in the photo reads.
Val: **56** °F
